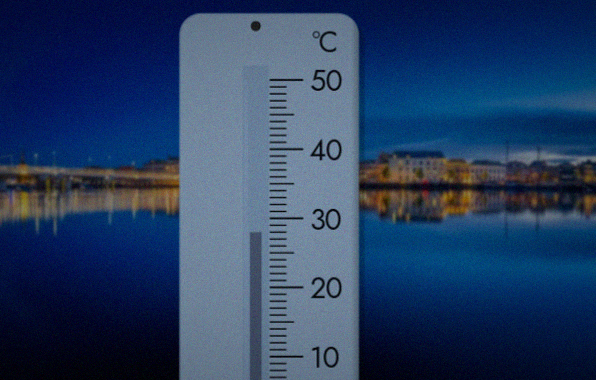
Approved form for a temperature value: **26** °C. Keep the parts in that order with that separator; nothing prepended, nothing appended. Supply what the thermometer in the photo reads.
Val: **28** °C
